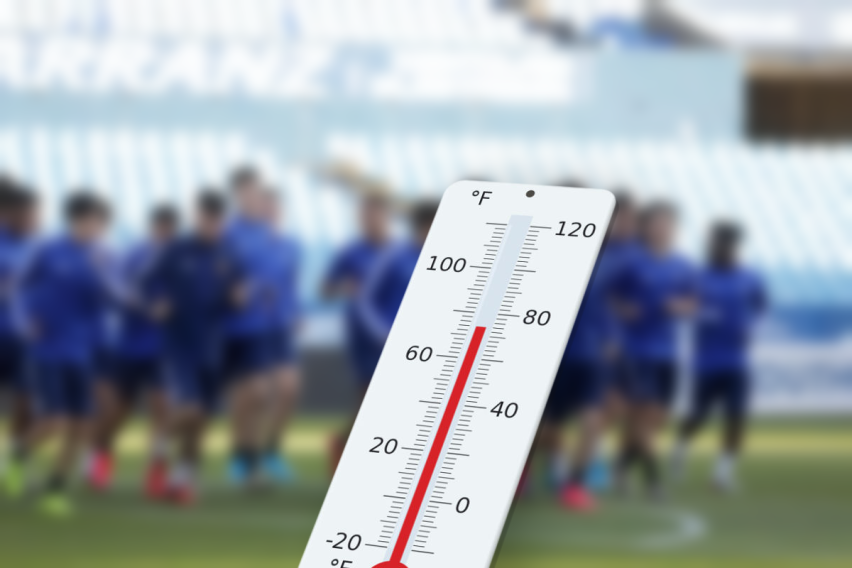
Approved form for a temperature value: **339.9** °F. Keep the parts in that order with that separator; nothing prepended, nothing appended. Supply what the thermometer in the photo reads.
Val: **74** °F
